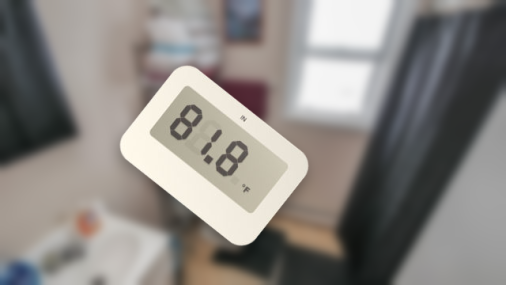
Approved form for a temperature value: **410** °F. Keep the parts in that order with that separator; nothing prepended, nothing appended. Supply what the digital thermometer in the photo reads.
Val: **81.8** °F
